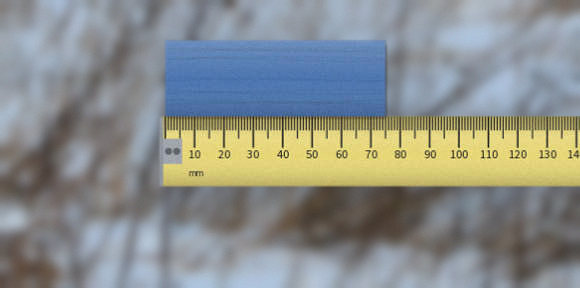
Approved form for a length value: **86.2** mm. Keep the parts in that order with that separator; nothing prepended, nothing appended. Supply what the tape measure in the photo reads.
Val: **75** mm
